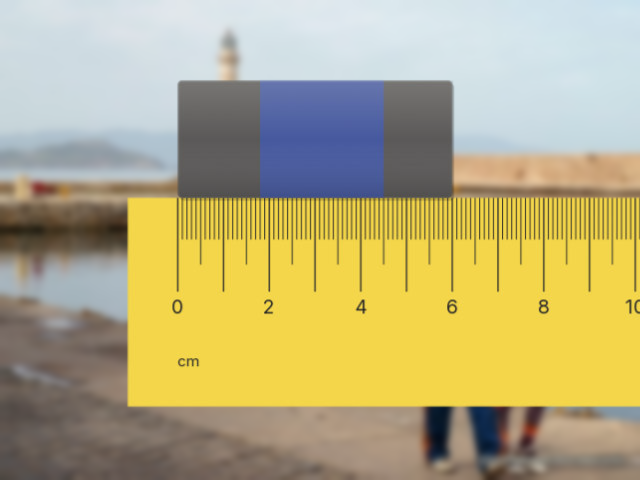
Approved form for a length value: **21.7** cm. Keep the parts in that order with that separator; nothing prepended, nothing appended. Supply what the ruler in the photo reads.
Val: **6** cm
